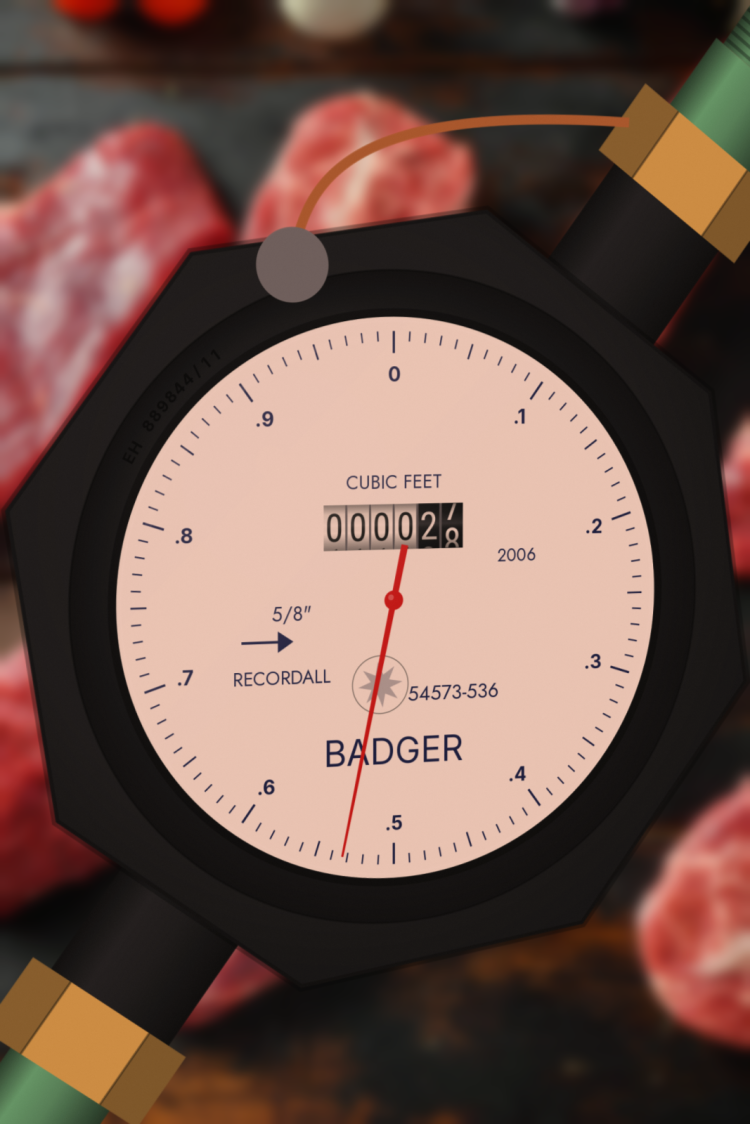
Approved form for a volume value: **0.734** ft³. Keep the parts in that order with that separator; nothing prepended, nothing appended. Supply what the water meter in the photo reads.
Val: **27.53** ft³
